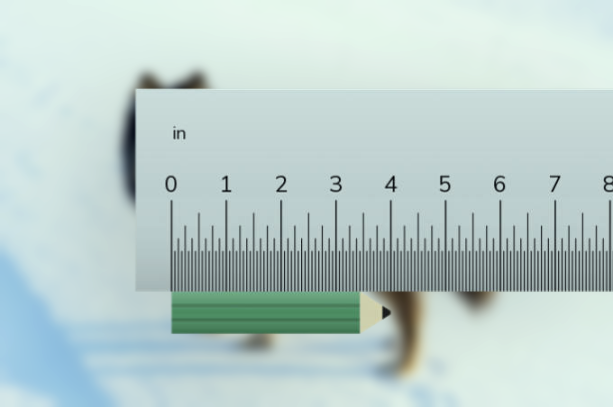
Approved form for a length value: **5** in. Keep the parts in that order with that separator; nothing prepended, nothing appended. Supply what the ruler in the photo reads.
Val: **4** in
